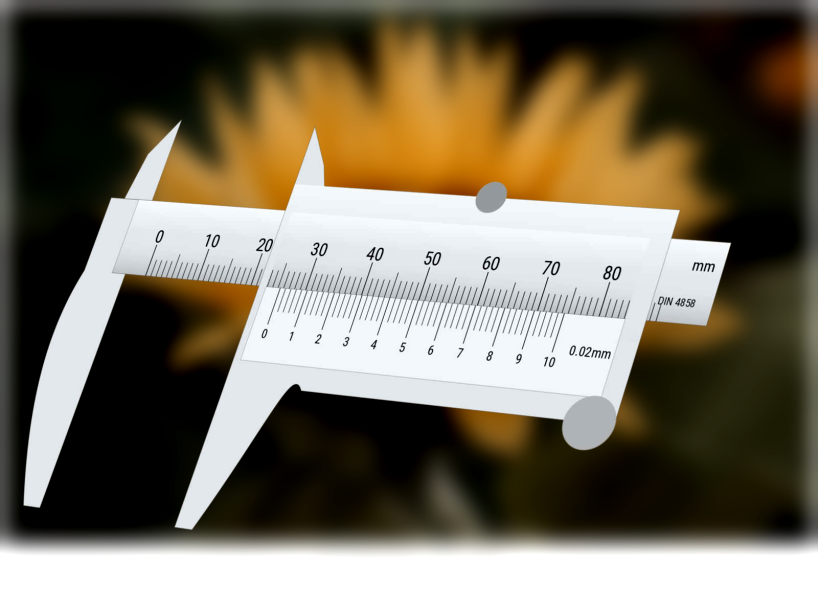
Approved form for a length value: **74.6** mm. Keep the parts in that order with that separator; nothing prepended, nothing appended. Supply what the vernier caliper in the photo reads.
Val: **25.4** mm
